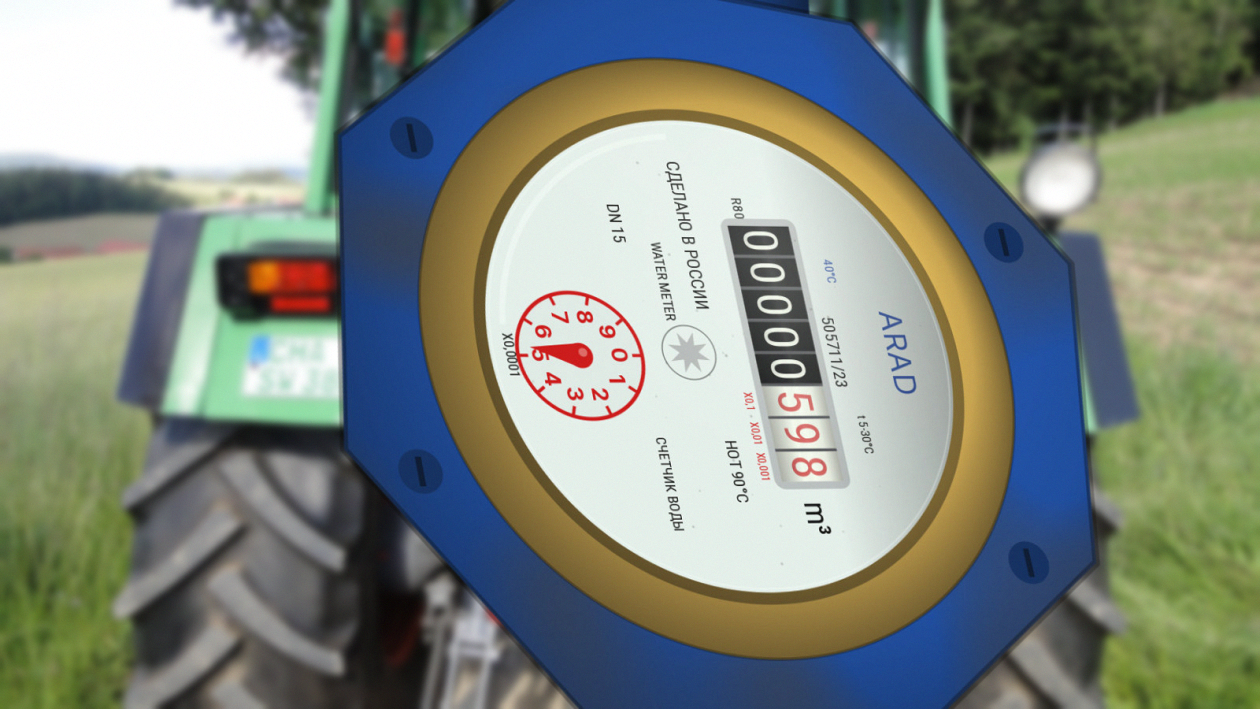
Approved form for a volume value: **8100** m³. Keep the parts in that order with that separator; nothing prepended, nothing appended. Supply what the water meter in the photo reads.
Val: **0.5985** m³
